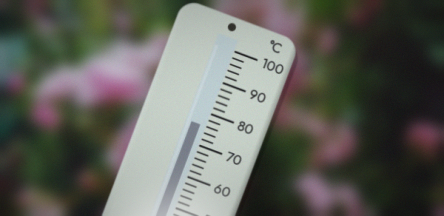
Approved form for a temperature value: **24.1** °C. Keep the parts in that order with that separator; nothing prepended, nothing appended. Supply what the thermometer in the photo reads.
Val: **76** °C
